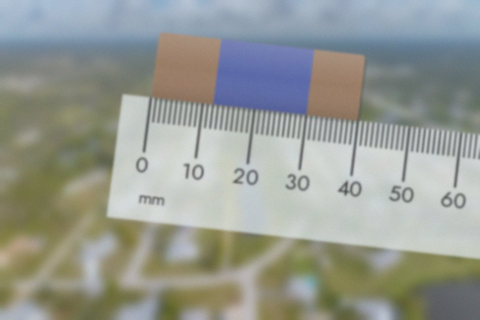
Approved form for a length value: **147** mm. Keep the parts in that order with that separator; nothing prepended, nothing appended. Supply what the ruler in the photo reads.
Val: **40** mm
